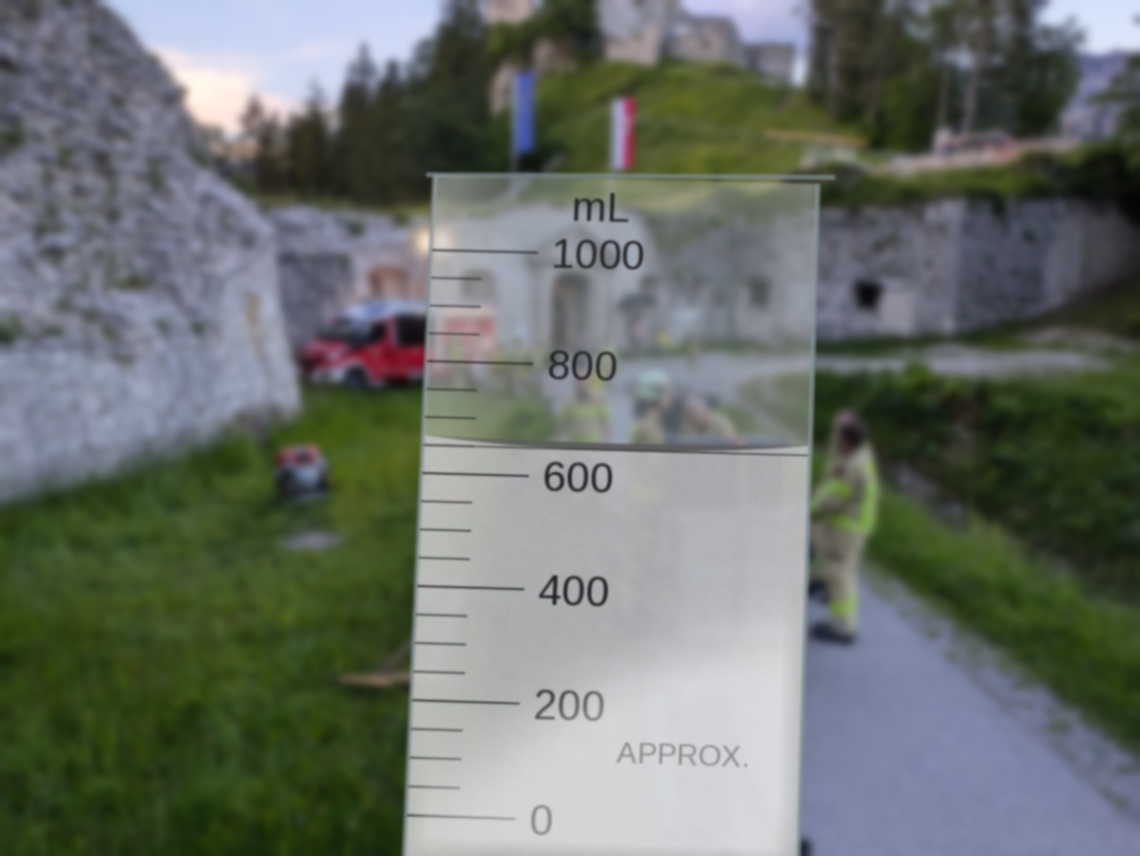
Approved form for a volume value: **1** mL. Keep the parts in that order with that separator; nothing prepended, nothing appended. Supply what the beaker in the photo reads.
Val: **650** mL
